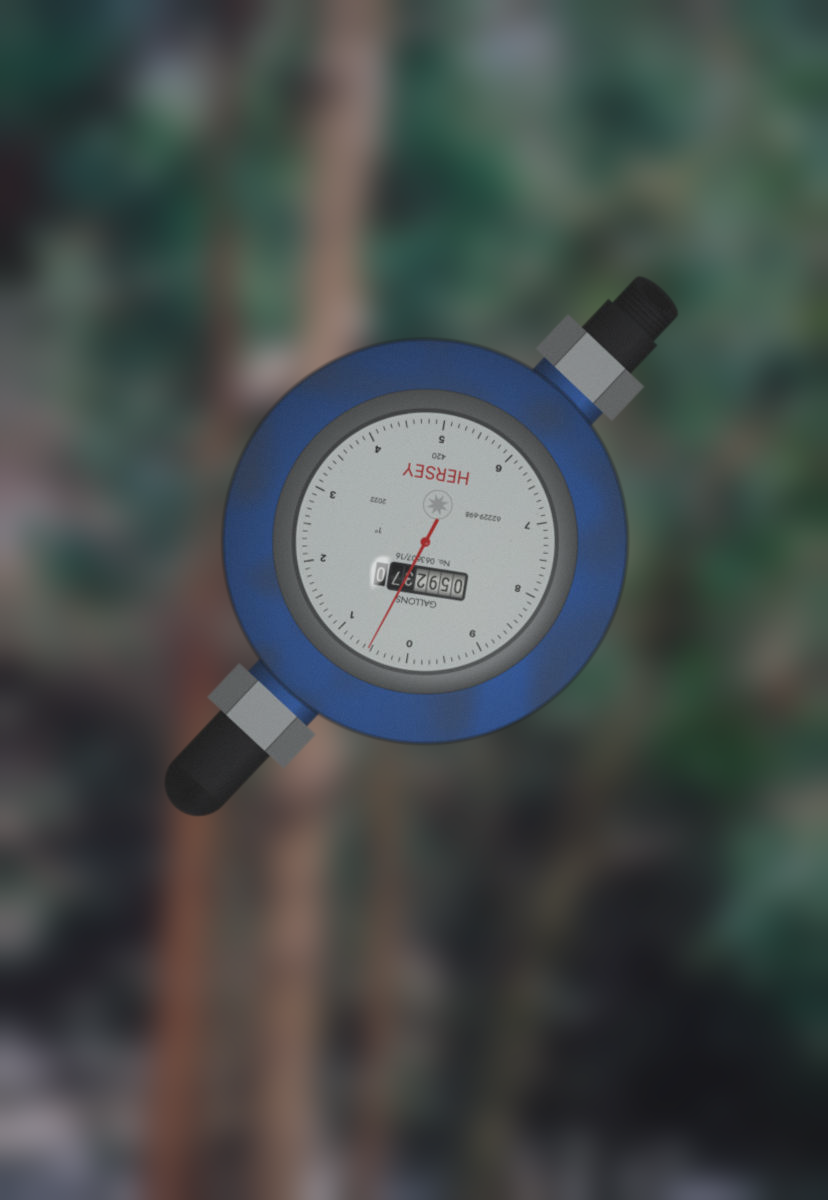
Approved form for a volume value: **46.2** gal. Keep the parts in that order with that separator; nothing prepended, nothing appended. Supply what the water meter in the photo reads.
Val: **592370.5** gal
